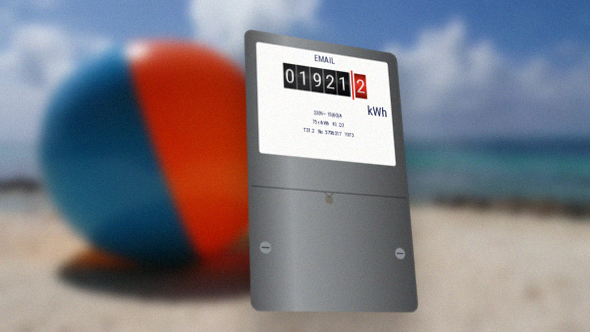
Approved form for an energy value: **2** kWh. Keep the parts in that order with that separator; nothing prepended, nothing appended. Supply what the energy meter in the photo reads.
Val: **1921.2** kWh
